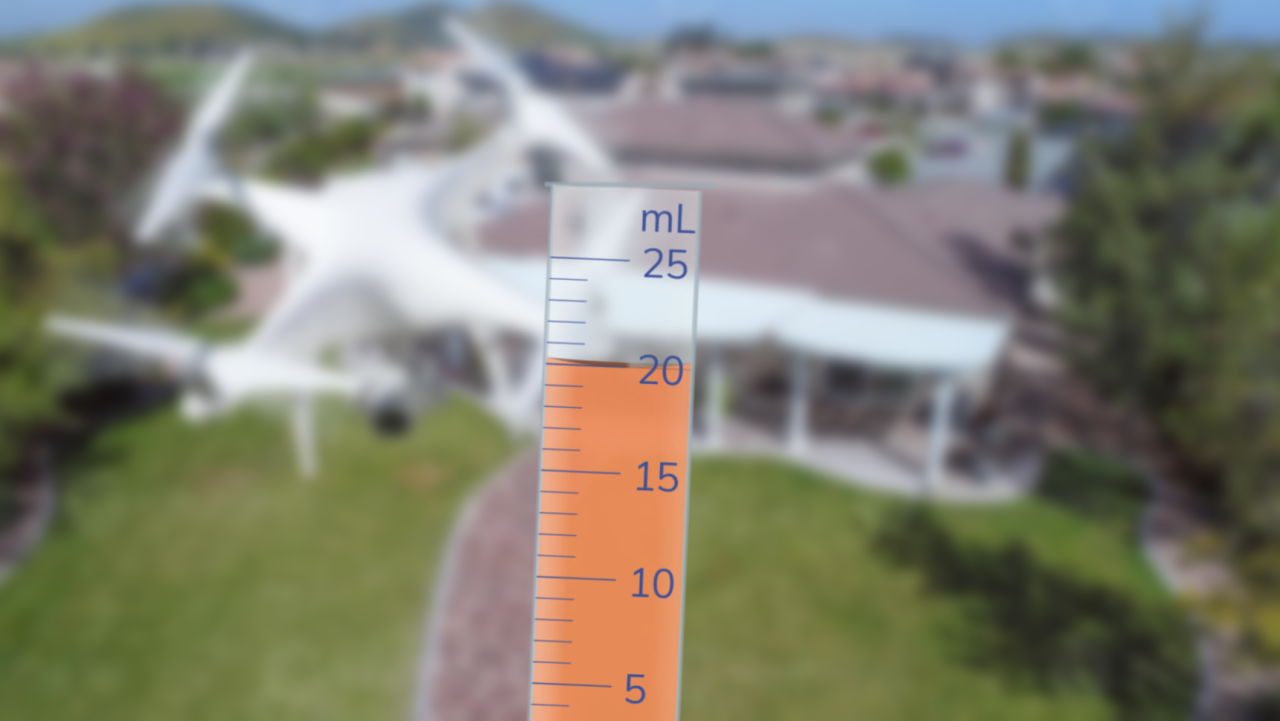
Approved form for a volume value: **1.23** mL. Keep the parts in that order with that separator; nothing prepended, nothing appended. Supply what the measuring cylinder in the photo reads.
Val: **20** mL
